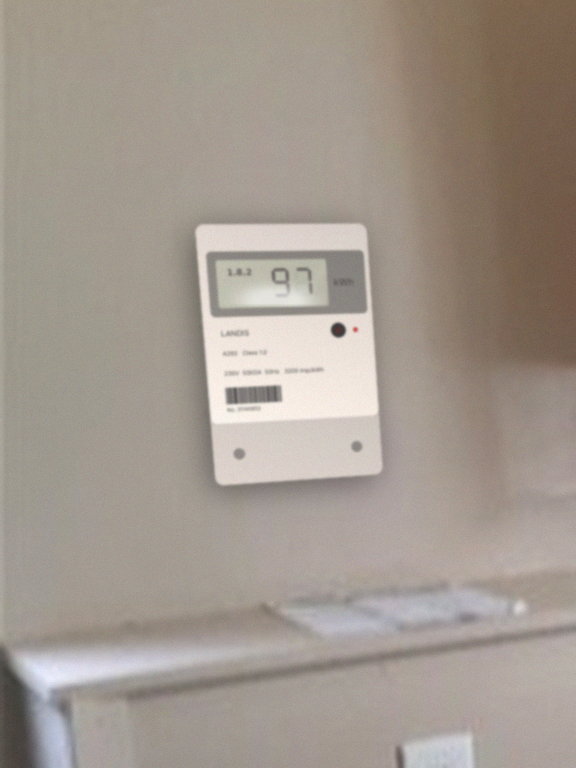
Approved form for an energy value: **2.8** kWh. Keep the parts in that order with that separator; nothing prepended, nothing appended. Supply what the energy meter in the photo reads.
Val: **97** kWh
